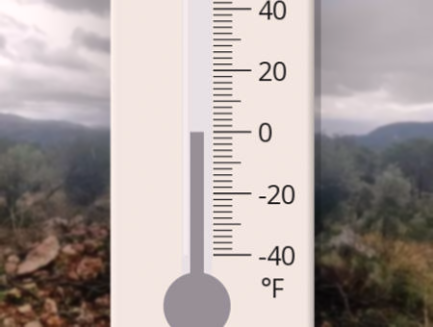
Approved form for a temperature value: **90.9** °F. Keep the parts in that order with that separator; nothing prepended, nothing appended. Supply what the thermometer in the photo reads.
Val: **0** °F
